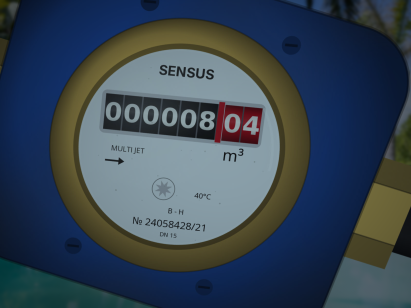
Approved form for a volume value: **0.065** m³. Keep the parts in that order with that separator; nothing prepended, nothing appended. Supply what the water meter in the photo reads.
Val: **8.04** m³
